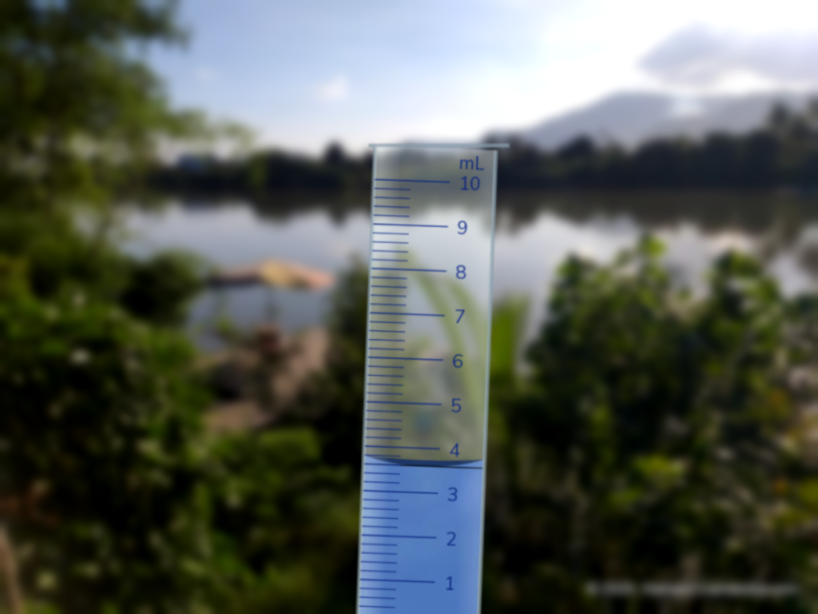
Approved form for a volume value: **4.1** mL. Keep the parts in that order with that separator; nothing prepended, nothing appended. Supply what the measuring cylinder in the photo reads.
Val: **3.6** mL
